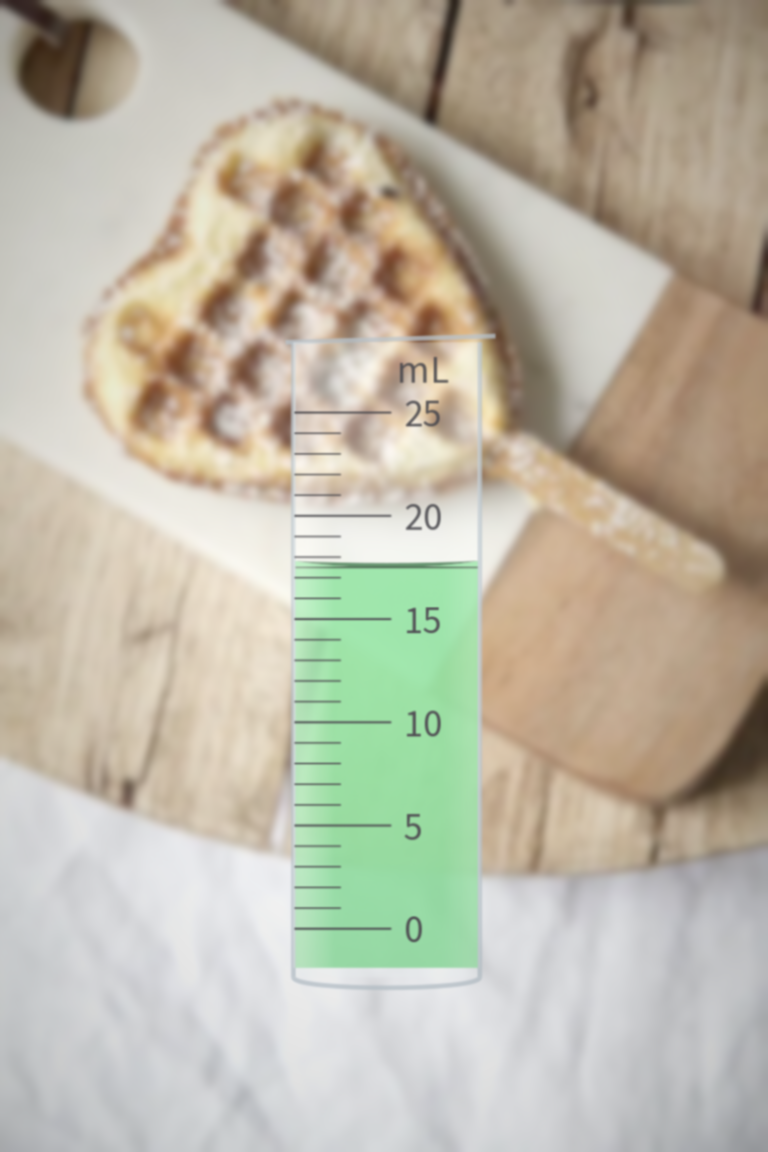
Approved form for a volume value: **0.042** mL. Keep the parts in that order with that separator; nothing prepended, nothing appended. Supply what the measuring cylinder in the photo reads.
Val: **17.5** mL
